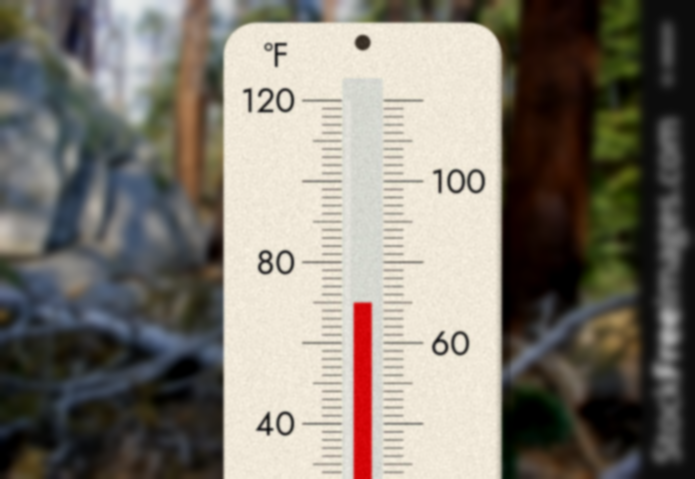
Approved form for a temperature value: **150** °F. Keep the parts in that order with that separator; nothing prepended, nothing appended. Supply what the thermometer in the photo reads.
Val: **70** °F
